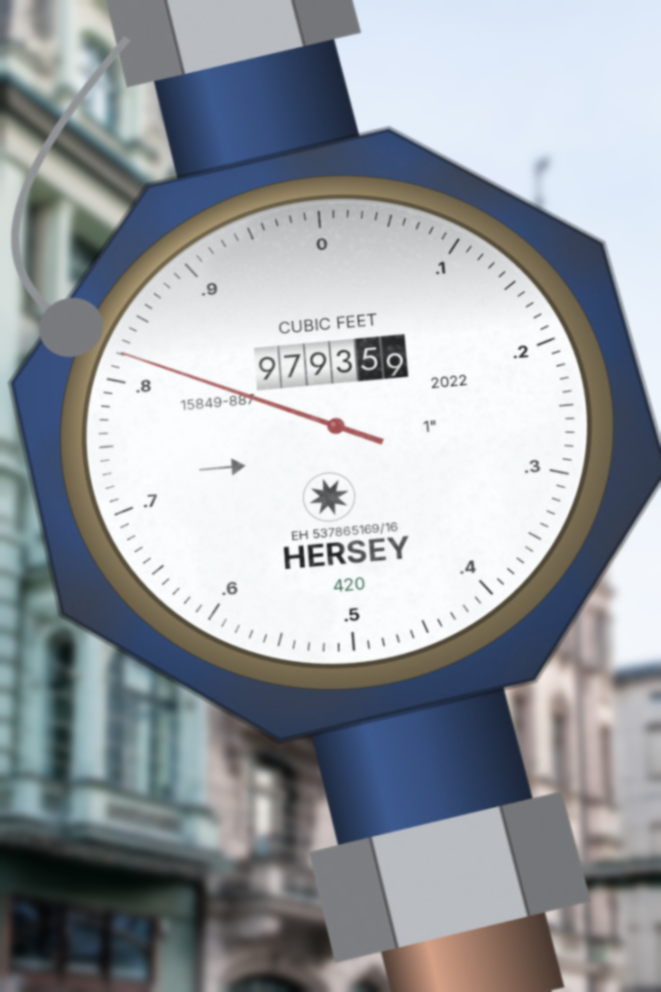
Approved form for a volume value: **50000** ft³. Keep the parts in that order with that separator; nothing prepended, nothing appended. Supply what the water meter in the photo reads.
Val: **979358.82** ft³
